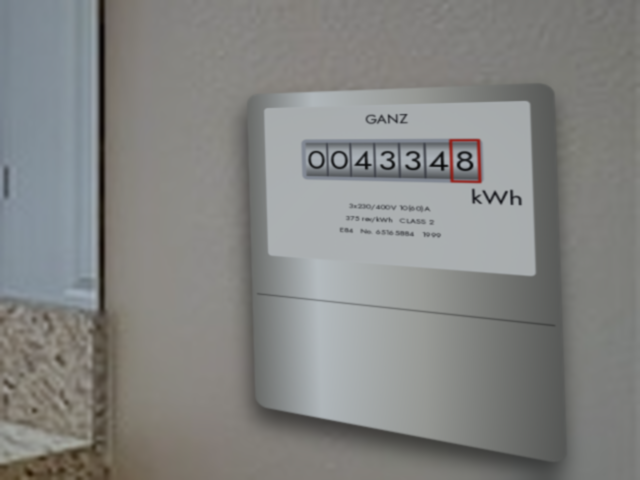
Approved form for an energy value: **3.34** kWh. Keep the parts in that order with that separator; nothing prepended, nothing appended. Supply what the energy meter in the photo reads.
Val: **4334.8** kWh
